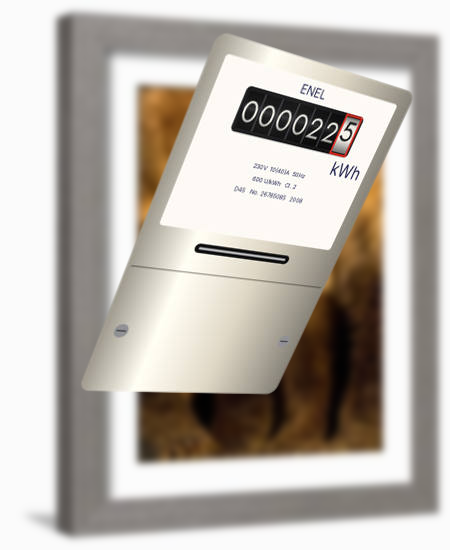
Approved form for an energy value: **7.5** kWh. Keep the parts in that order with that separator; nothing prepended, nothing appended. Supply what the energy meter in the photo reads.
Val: **22.5** kWh
